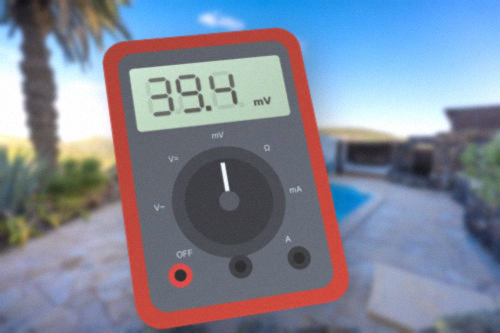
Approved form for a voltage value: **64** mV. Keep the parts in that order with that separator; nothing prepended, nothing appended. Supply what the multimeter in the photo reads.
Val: **39.4** mV
